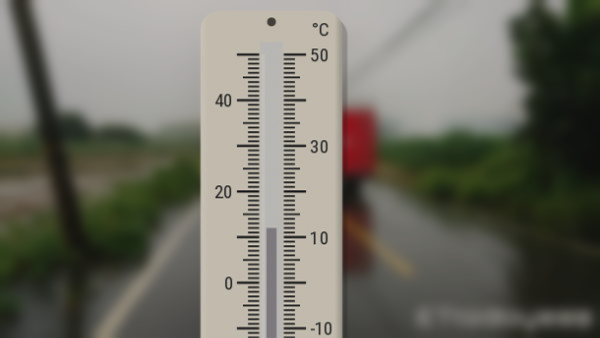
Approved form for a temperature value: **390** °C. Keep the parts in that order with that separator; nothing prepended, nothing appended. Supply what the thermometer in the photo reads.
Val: **12** °C
